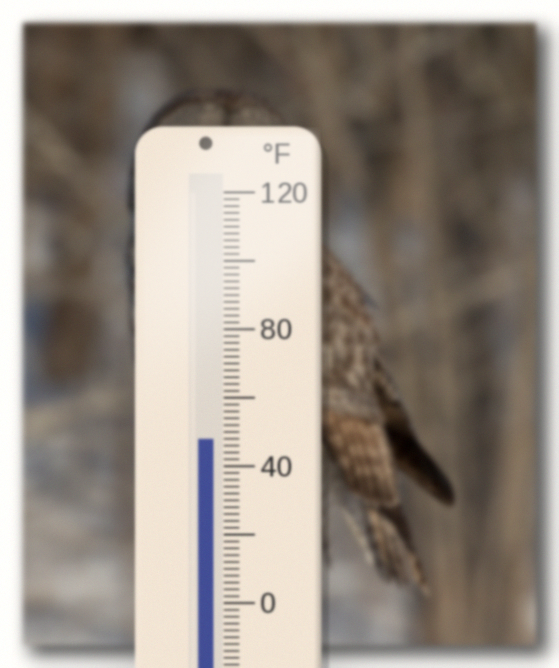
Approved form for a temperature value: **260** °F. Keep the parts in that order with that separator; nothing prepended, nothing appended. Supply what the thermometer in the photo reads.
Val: **48** °F
